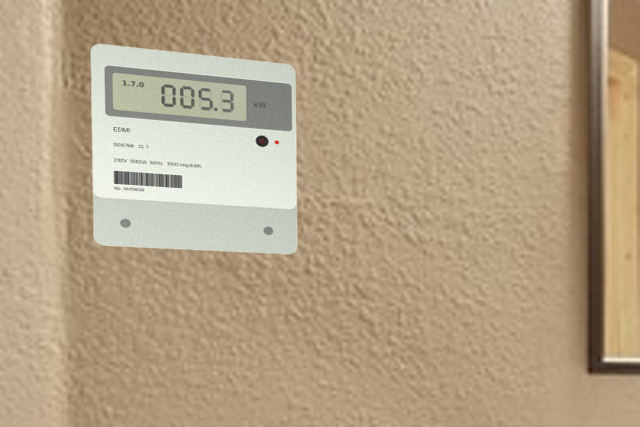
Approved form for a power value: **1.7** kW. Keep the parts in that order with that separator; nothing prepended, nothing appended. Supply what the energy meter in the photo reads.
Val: **5.3** kW
